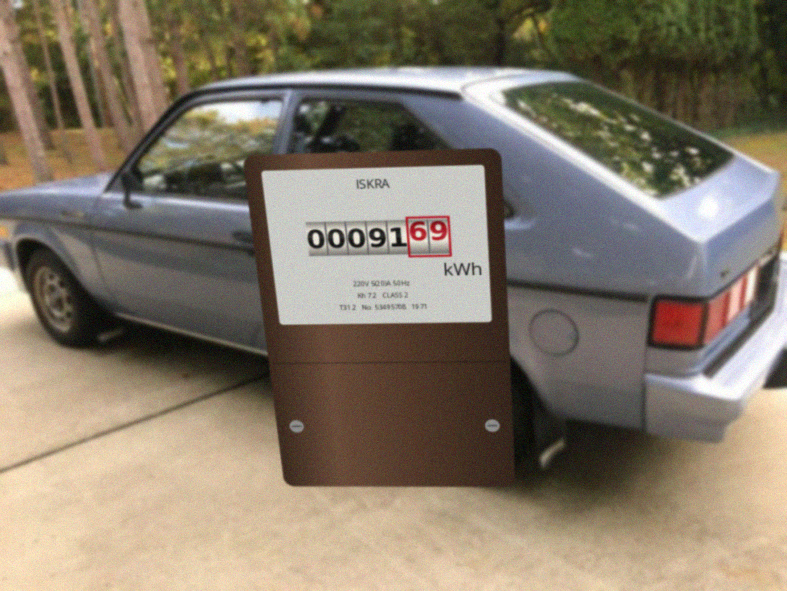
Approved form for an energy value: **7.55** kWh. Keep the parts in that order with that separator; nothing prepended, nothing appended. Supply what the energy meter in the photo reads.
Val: **91.69** kWh
